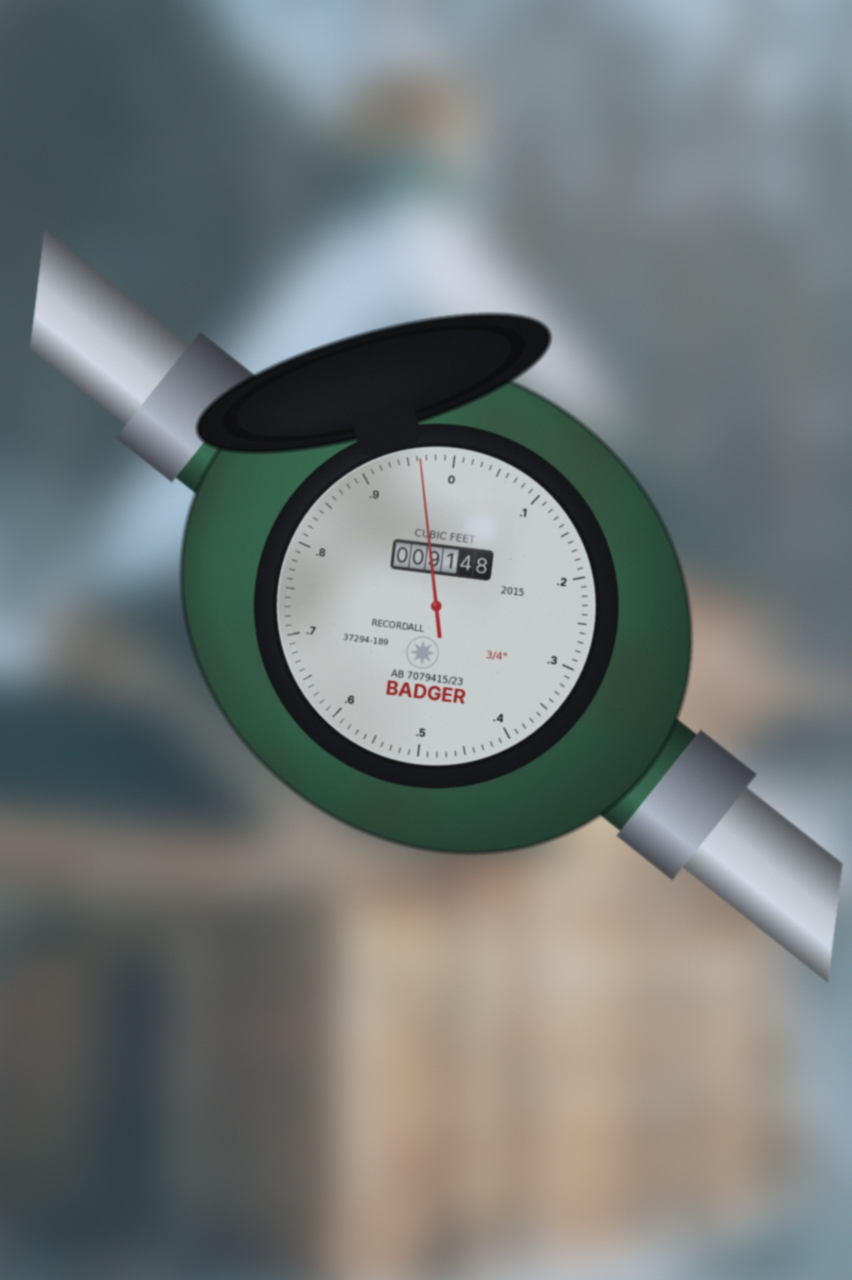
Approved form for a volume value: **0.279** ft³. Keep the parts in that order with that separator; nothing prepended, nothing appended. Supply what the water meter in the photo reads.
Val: **9147.96** ft³
